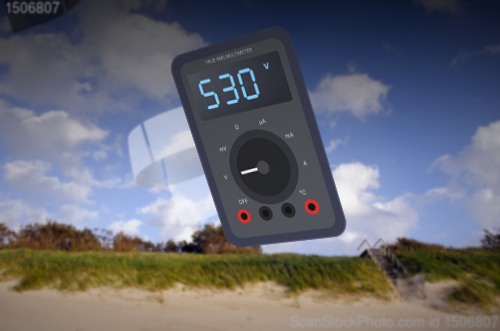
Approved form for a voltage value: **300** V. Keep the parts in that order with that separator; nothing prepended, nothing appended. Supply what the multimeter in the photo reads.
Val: **530** V
